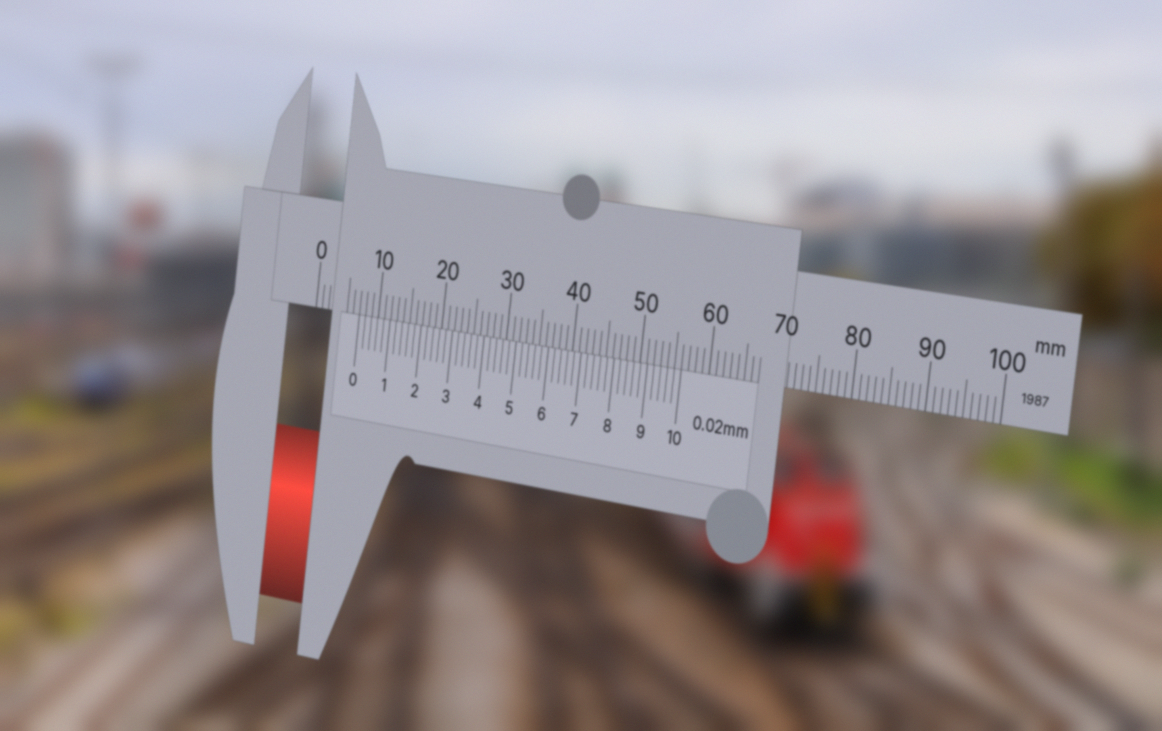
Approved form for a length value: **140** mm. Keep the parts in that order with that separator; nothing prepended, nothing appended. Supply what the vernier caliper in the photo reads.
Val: **7.0** mm
